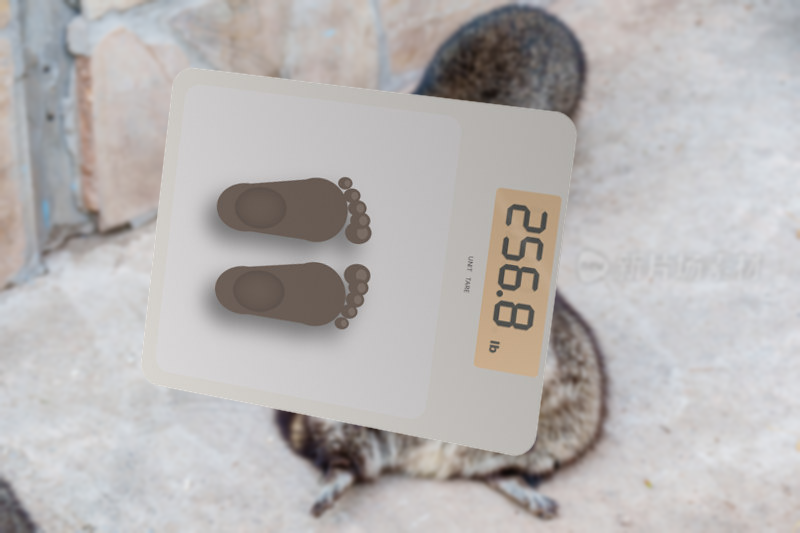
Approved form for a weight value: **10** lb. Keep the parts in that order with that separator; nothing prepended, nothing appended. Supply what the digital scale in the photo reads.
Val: **256.8** lb
